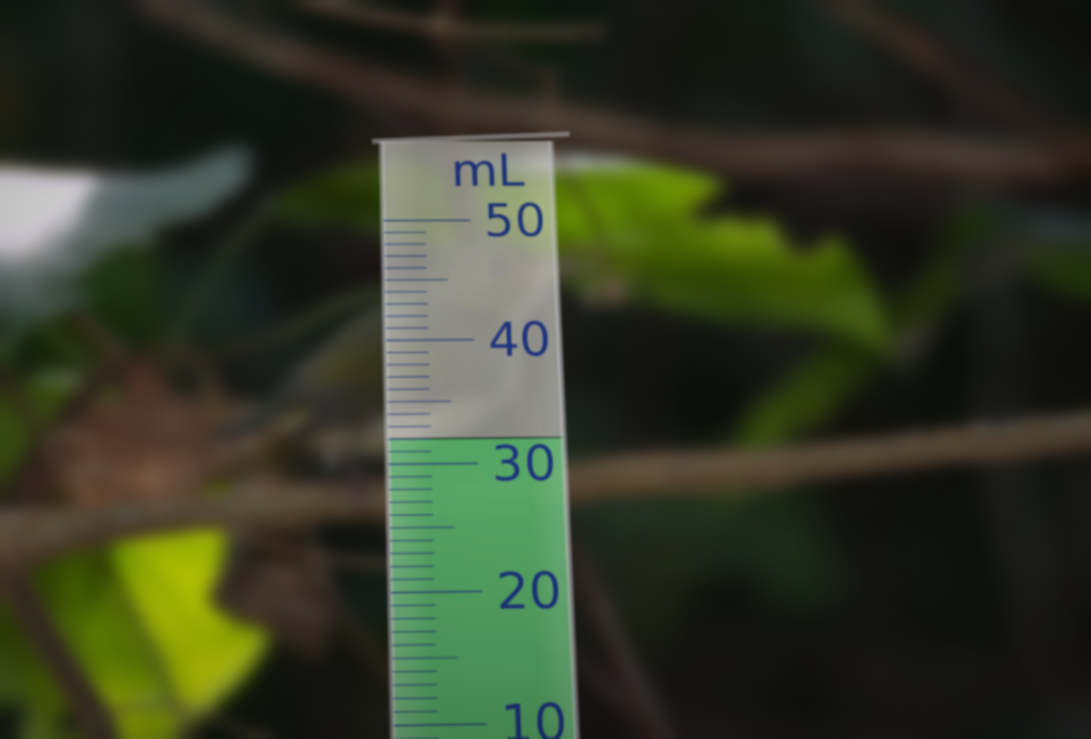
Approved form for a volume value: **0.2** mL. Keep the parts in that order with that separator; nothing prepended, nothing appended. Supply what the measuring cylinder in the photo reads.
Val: **32** mL
